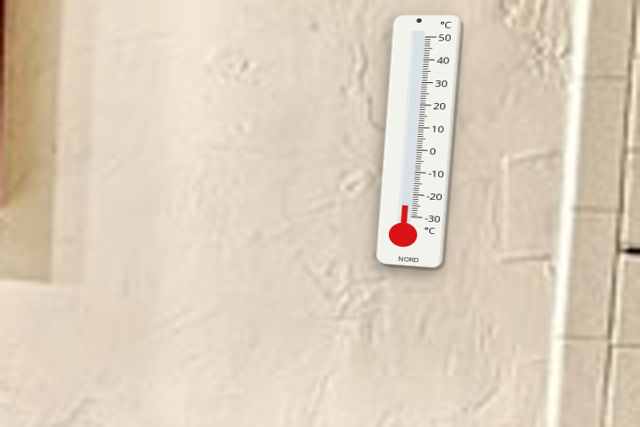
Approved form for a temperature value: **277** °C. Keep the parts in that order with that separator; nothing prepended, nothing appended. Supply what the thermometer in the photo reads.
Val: **-25** °C
